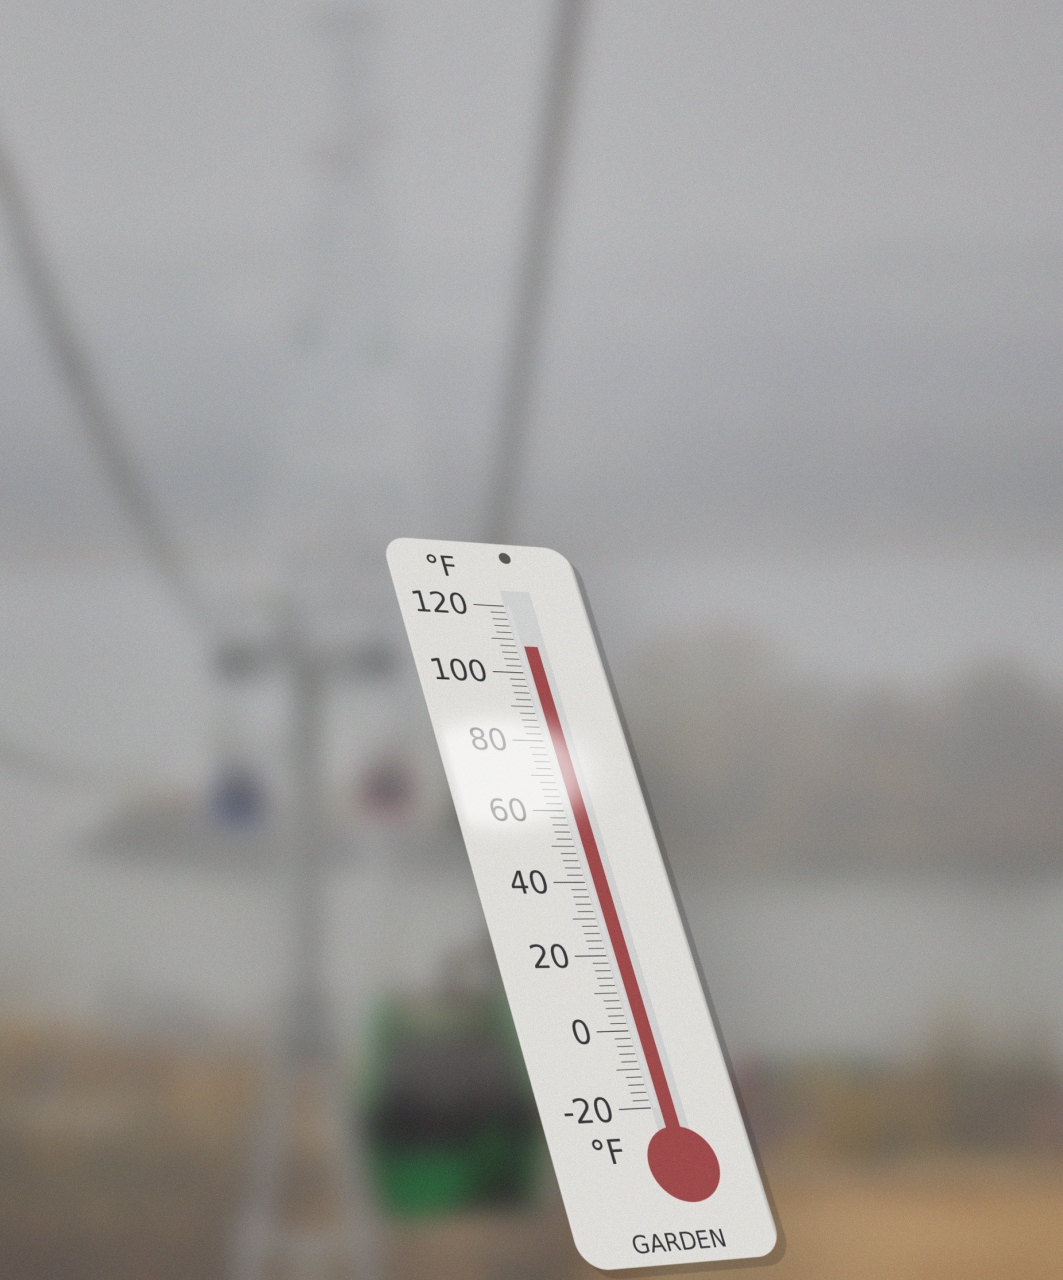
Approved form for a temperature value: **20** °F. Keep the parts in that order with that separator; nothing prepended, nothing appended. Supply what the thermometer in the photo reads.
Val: **108** °F
